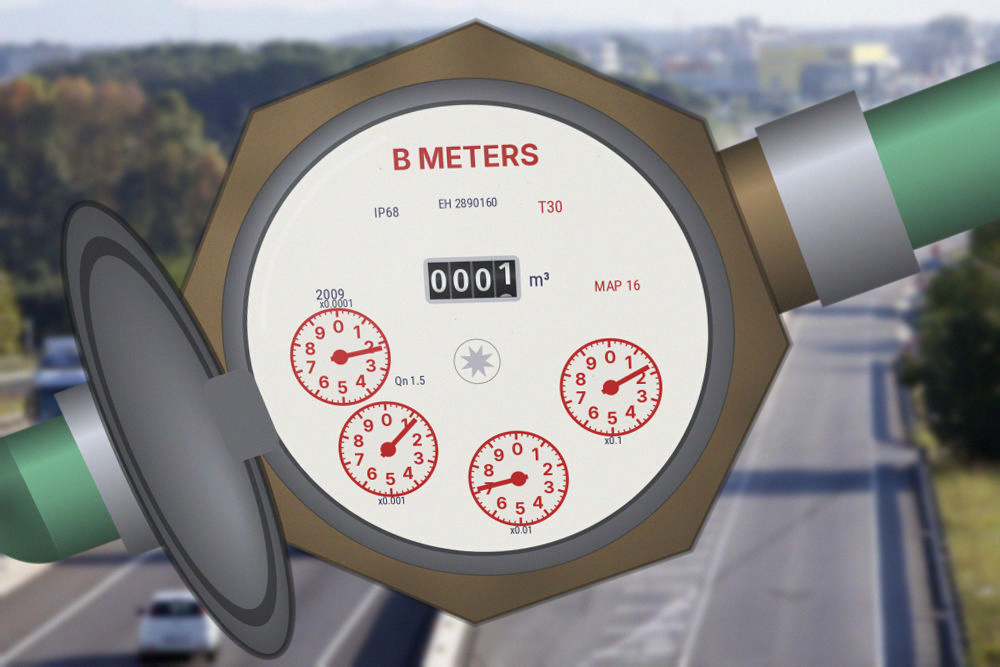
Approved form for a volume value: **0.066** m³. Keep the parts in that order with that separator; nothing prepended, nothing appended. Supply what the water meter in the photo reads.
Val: **1.1712** m³
